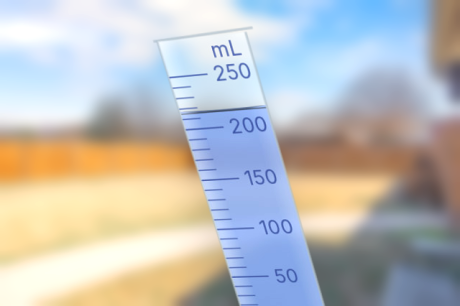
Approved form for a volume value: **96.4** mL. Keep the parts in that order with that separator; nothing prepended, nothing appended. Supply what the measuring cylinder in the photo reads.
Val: **215** mL
